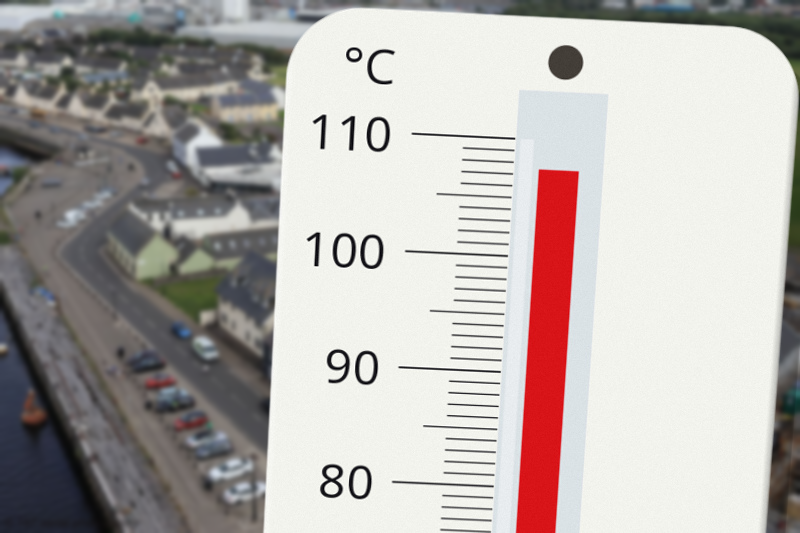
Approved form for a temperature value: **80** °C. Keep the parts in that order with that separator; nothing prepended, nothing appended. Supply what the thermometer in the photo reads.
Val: **107.5** °C
